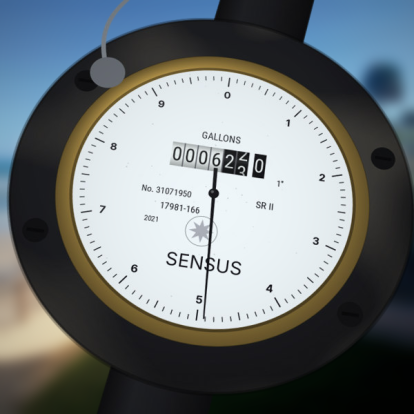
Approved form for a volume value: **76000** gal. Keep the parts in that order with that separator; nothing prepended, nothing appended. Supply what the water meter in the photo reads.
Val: **6224.9** gal
